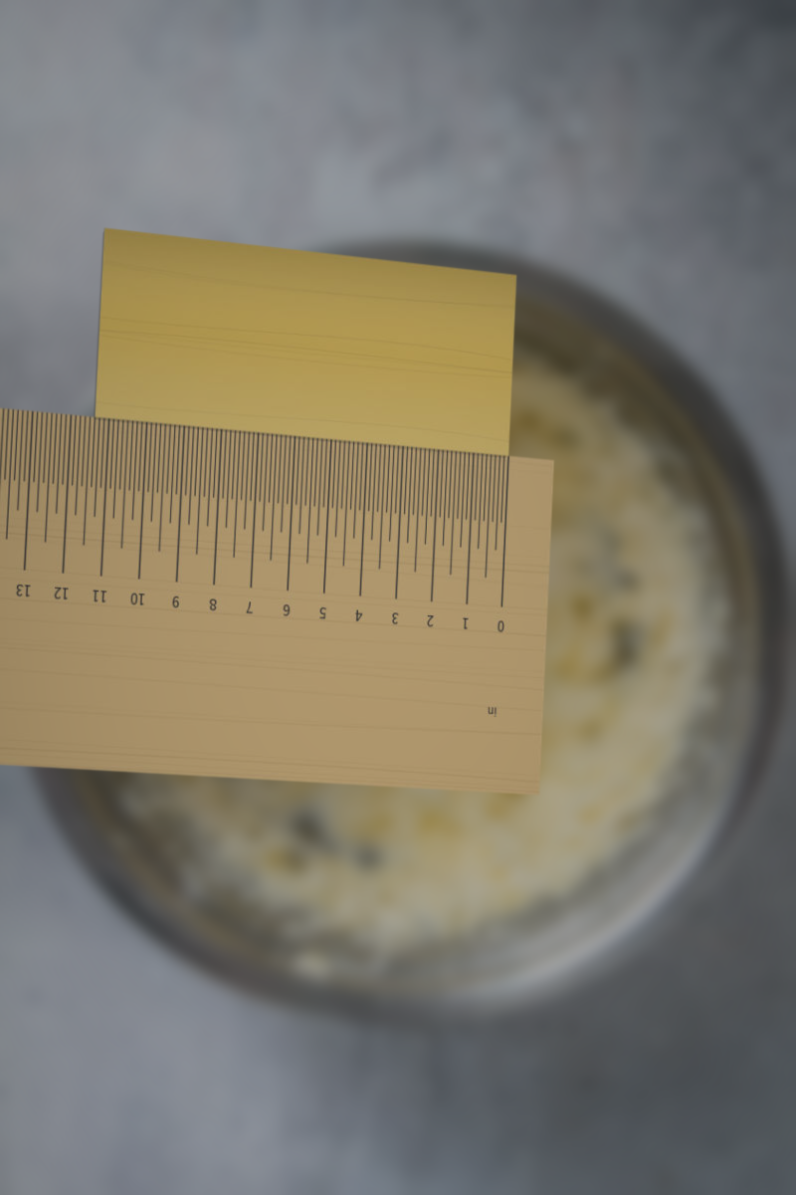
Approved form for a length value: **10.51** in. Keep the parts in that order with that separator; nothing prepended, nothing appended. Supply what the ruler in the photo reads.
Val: **11.375** in
